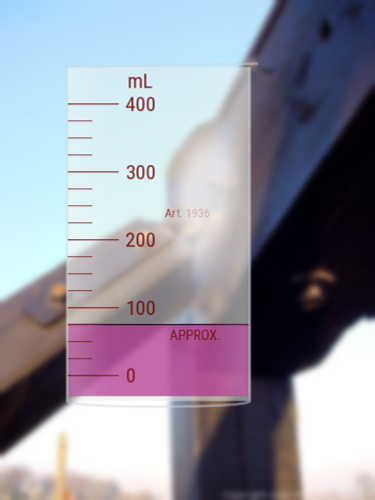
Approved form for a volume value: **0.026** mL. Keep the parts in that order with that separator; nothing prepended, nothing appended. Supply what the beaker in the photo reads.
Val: **75** mL
